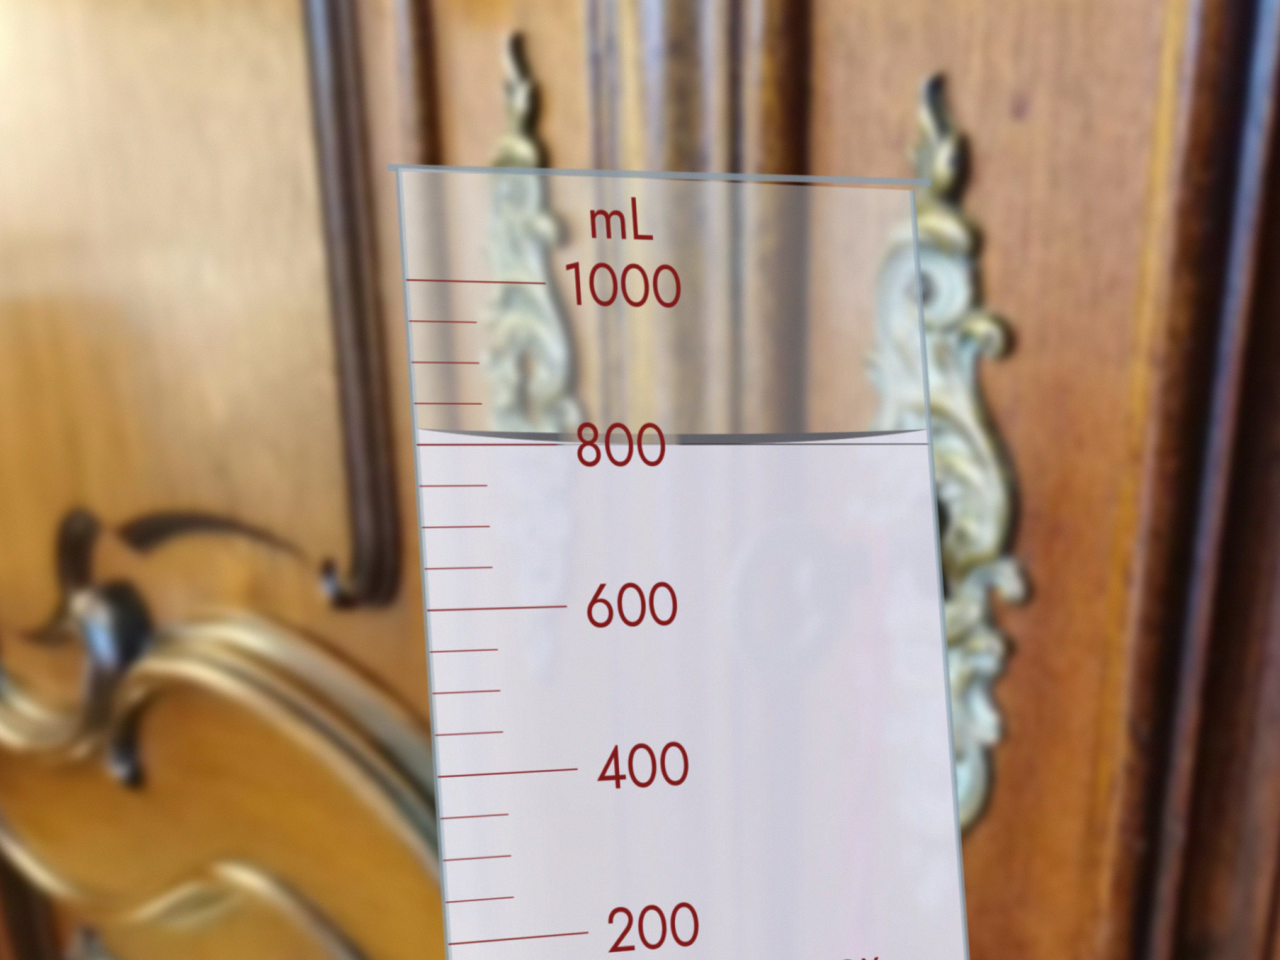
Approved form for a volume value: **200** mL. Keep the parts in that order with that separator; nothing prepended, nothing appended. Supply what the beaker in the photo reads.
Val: **800** mL
